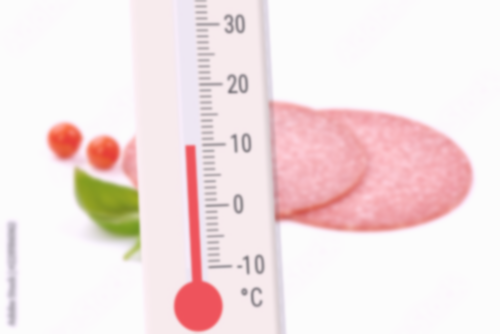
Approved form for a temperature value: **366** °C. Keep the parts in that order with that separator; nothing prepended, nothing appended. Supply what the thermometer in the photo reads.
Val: **10** °C
